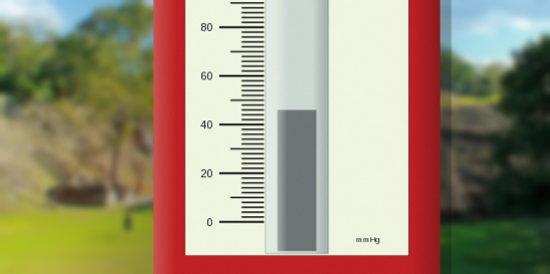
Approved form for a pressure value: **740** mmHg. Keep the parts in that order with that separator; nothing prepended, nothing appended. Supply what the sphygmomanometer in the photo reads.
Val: **46** mmHg
